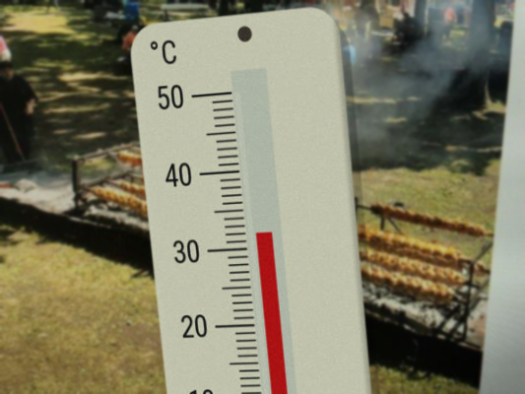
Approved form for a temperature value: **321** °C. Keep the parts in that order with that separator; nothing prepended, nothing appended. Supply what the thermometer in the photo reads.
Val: **32** °C
